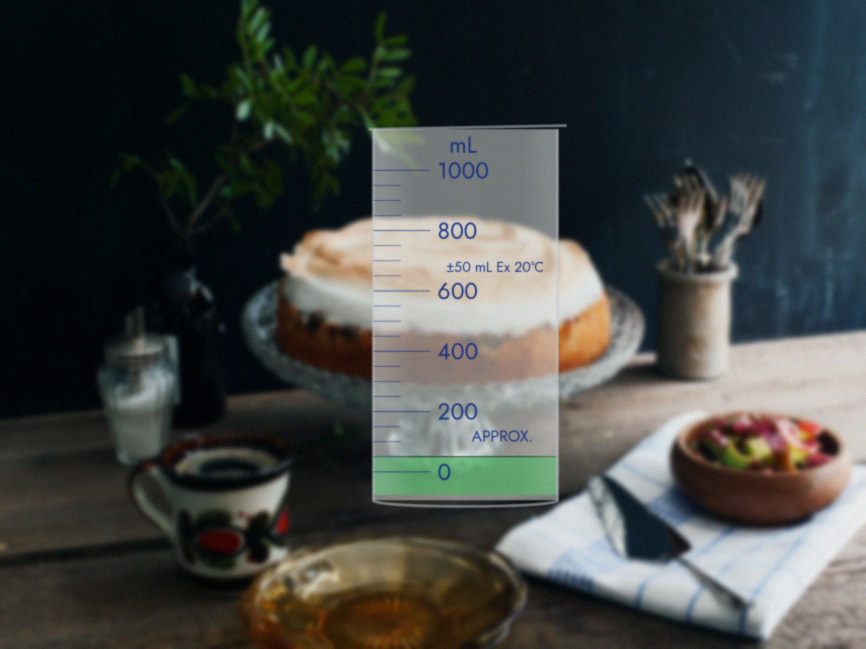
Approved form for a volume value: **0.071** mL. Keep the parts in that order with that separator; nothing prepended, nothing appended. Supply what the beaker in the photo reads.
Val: **50** mL
